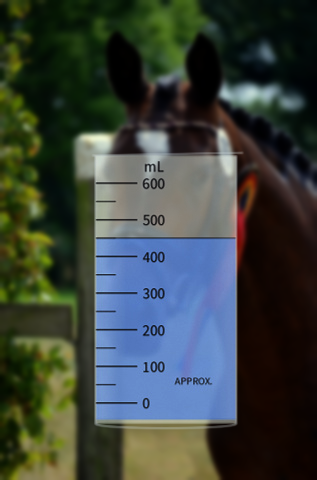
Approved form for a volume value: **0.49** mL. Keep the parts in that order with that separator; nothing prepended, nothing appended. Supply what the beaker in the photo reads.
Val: **450** mL
